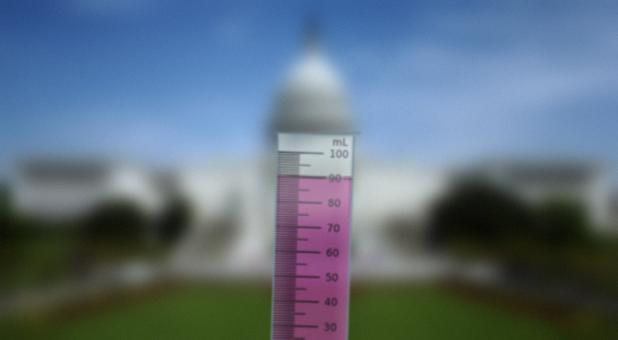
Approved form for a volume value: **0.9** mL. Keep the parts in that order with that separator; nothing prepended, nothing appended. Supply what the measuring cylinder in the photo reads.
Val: **90** mL
